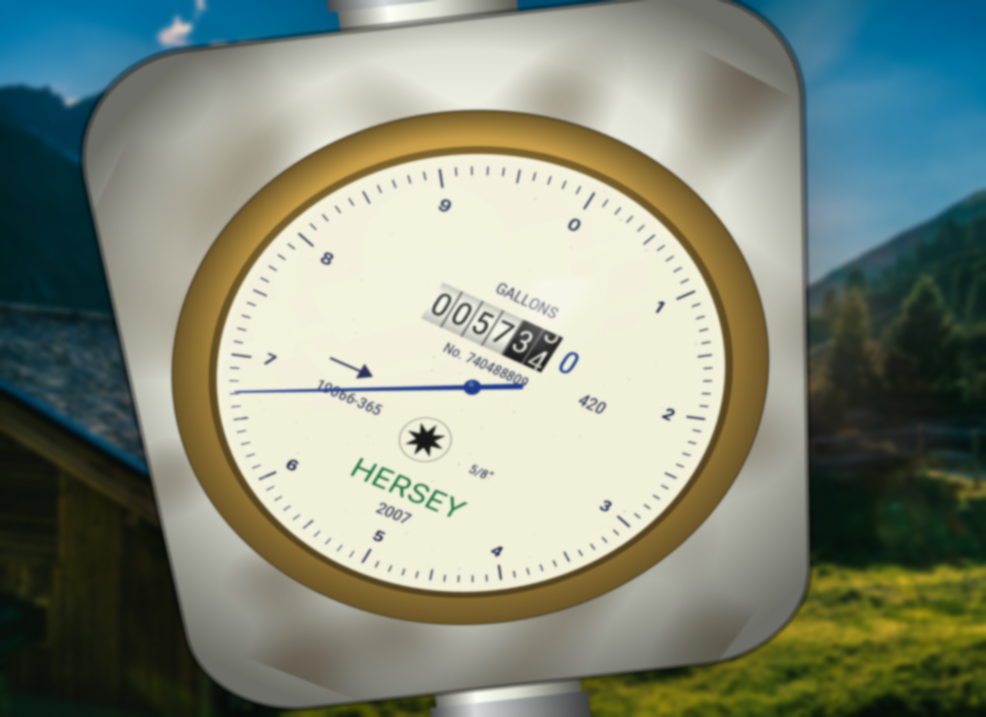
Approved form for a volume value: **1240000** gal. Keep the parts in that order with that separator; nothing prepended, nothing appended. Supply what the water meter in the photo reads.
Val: **57336.7** gal
